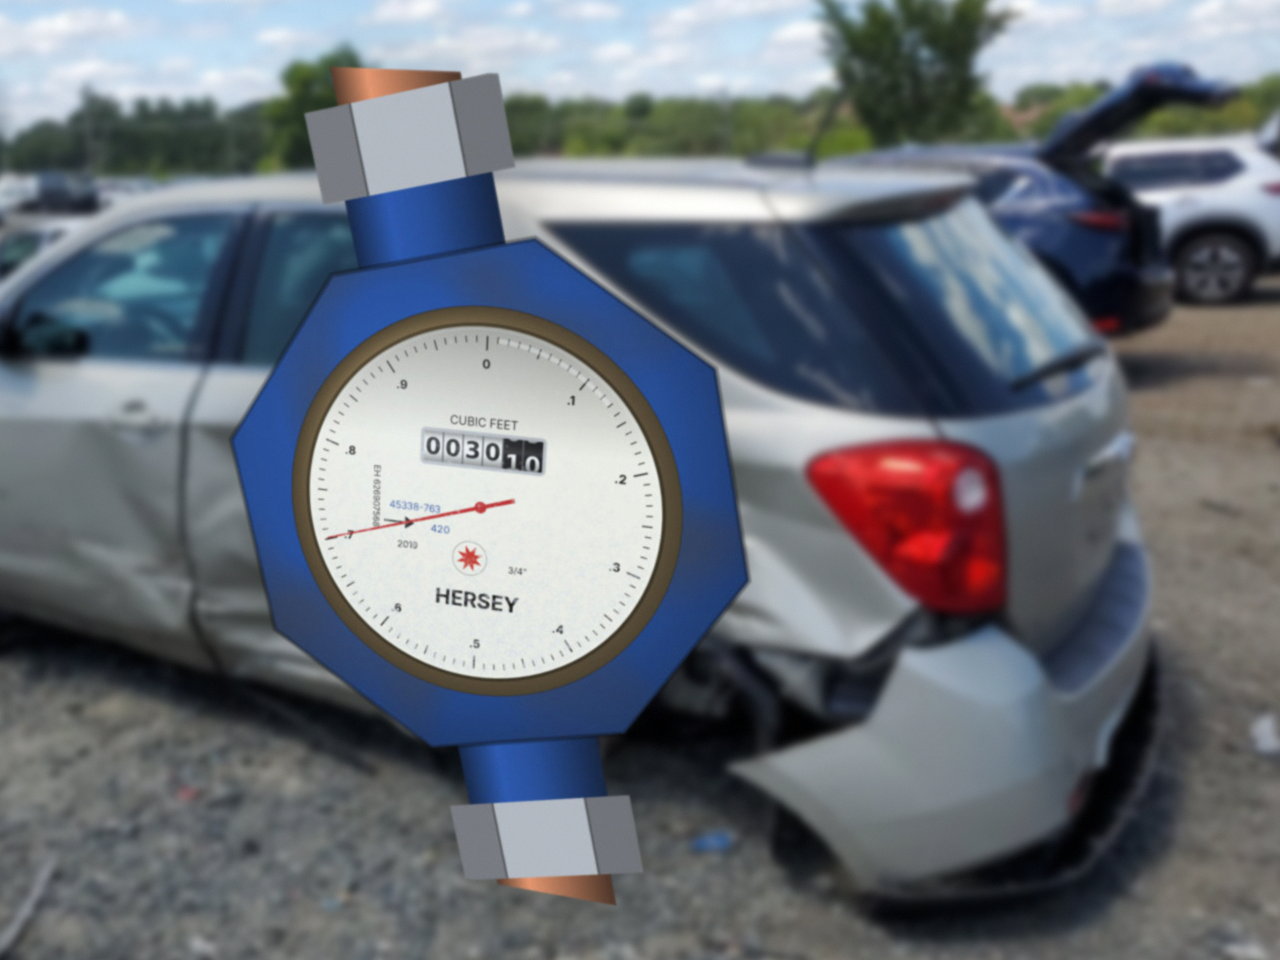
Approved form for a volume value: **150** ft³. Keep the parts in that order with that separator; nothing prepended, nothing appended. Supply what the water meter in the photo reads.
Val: **3009.70** ft³
